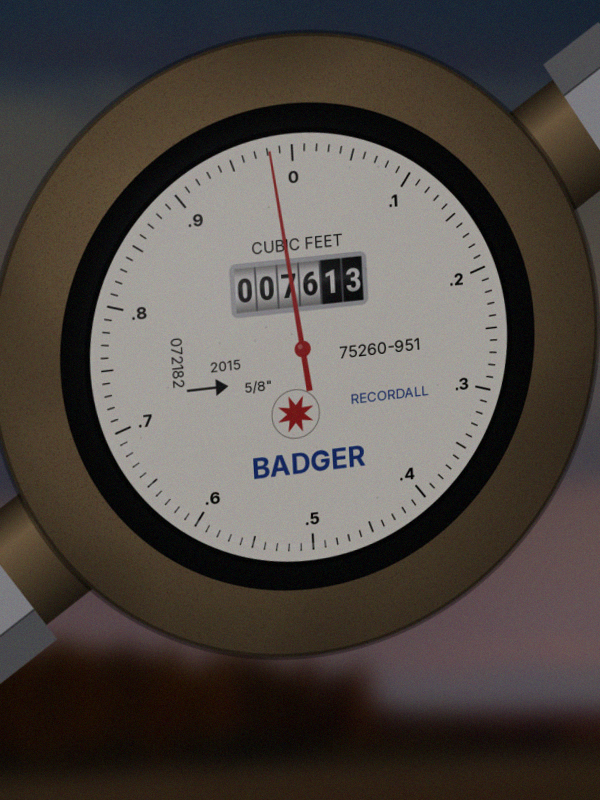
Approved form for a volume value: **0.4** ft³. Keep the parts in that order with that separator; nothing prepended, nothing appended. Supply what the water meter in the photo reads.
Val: **7612.98** ft³
